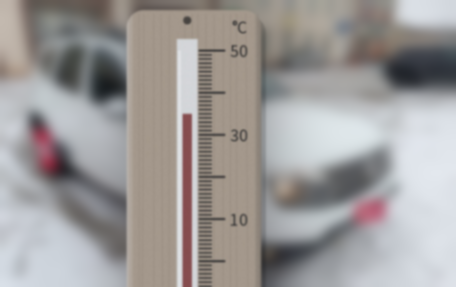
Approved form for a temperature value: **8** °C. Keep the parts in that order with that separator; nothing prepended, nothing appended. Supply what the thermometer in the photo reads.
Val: **35** °C
